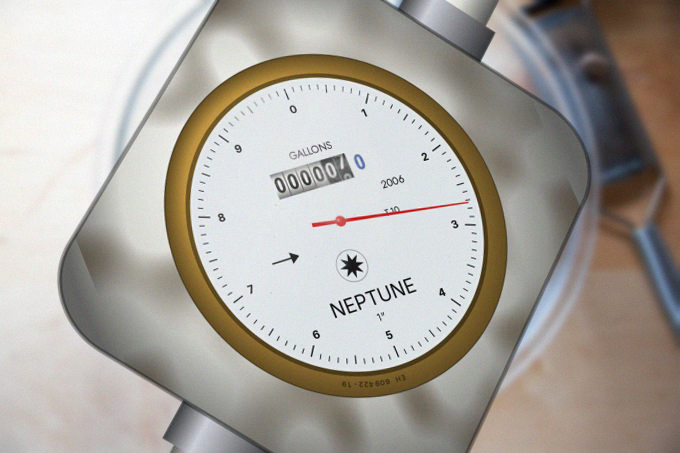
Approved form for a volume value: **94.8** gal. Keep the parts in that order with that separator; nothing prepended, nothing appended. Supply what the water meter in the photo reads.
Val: **72.7** gal
